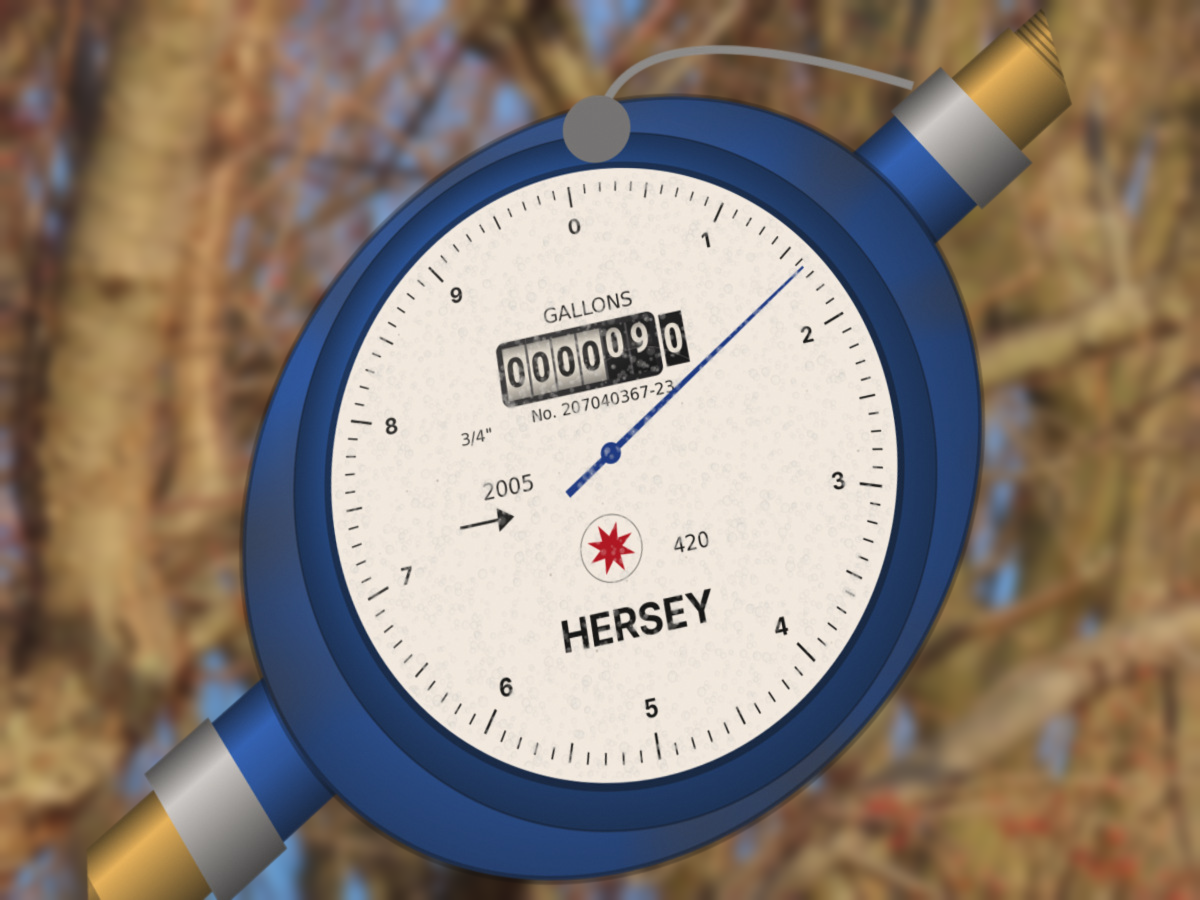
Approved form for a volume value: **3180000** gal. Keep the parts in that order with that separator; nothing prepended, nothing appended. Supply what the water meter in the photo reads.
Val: **91.6** gal
